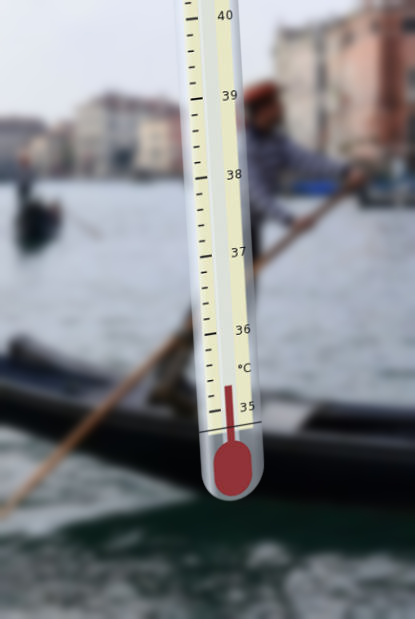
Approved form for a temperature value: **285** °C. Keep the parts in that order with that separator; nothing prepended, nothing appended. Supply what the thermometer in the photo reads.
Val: **35.3** °C
